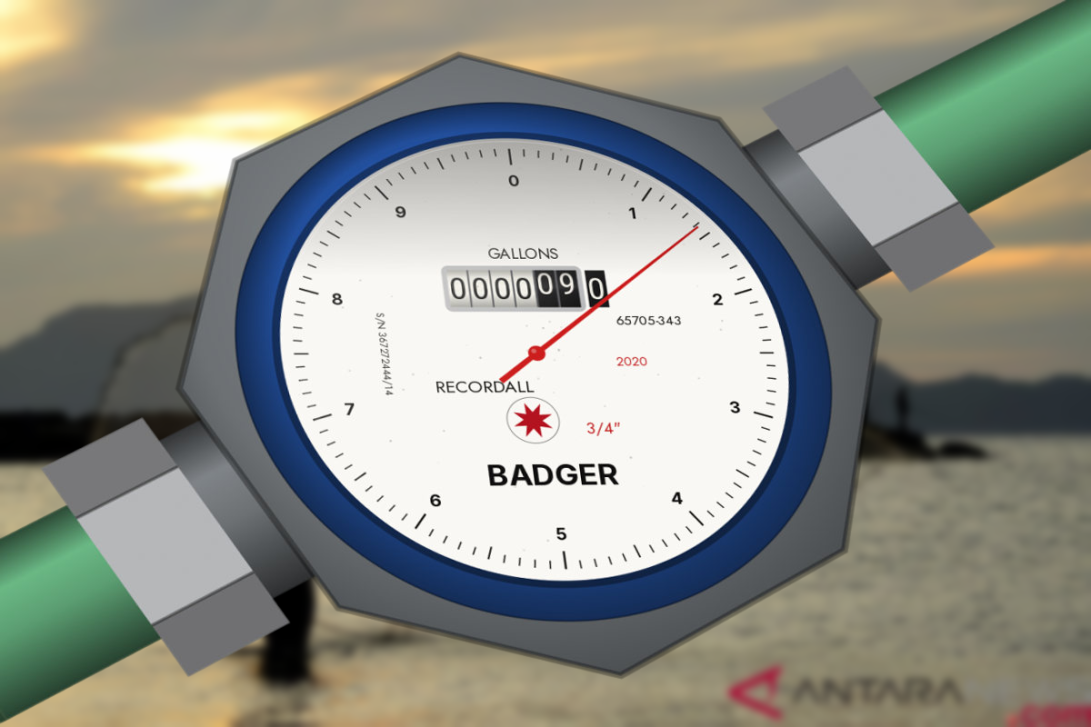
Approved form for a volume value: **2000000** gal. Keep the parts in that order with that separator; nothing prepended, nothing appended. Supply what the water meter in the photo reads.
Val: **91.4** gal
